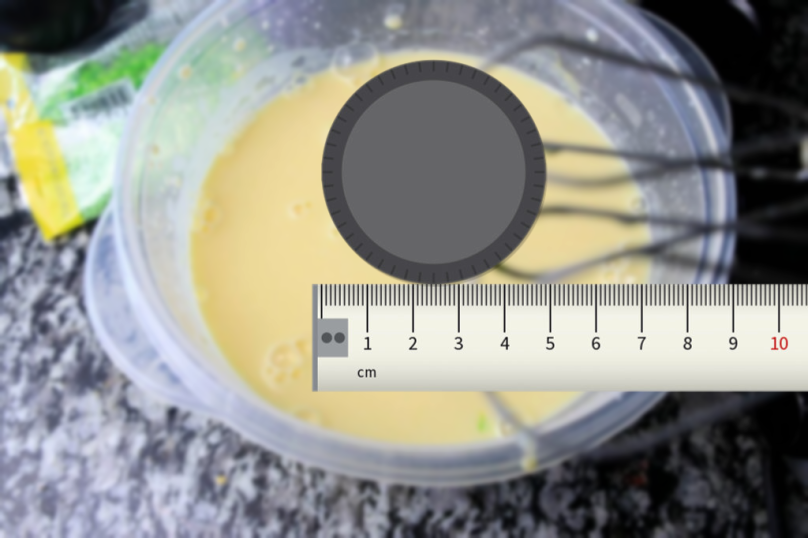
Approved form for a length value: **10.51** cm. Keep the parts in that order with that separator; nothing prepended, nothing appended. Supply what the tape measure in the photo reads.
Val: **4.9** cm
